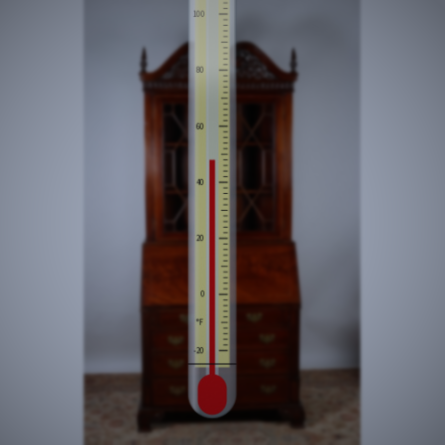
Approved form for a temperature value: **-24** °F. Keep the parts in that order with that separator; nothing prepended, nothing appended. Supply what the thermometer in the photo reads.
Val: **48** °F
